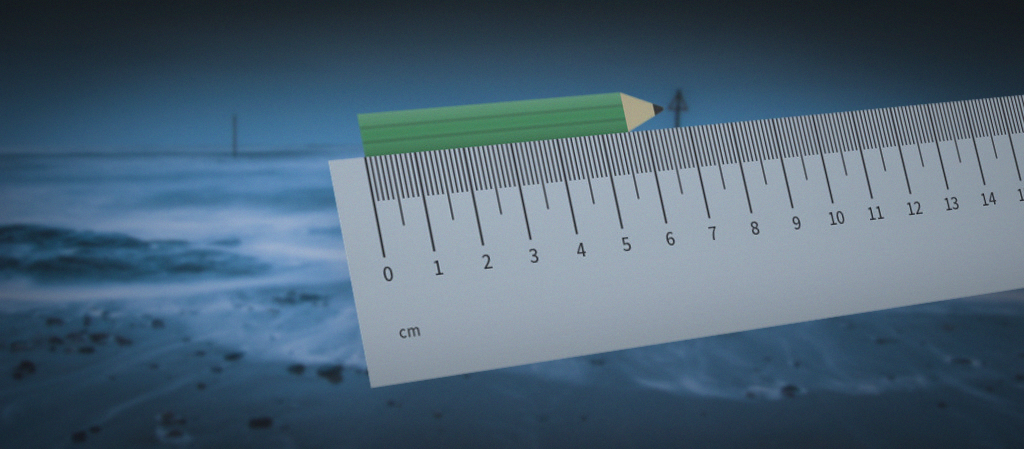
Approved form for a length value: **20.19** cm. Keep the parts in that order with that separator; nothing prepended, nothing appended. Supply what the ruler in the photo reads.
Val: **6.5** cm
